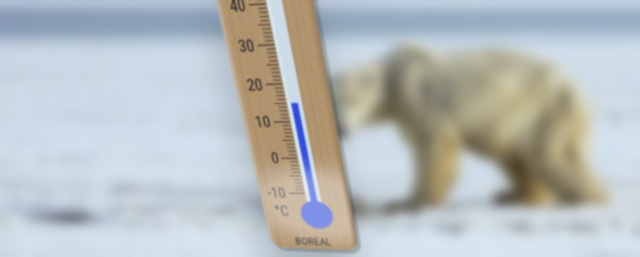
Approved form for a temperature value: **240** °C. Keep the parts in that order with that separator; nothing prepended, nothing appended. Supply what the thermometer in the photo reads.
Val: **15** °C
